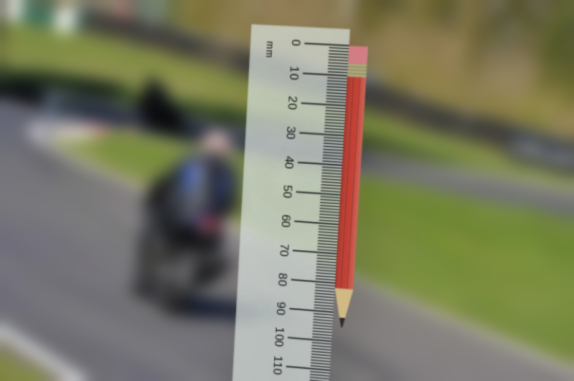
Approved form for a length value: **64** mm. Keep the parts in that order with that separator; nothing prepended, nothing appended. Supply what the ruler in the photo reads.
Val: **95** mm
